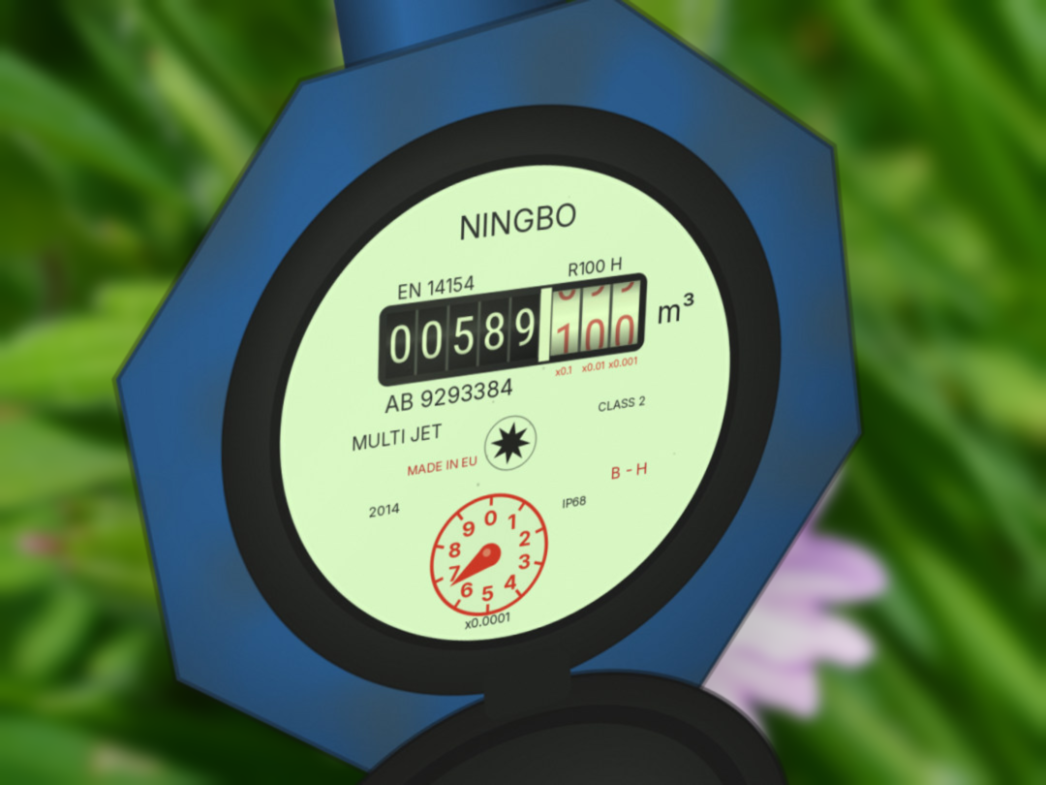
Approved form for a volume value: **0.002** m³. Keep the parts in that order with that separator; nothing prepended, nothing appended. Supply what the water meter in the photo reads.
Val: **589.0996** m³
